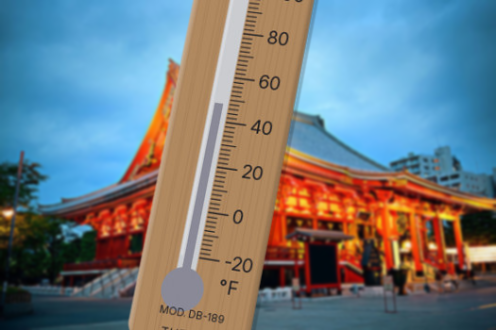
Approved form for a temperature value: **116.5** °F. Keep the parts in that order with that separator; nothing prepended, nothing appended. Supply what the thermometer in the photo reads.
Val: **48** °F
